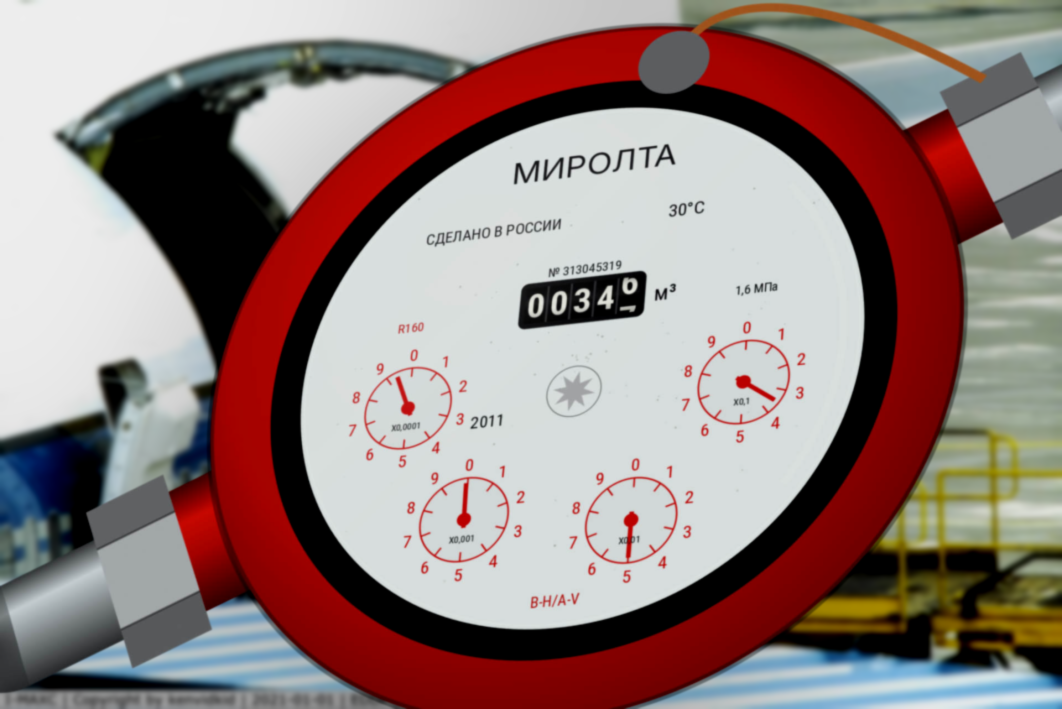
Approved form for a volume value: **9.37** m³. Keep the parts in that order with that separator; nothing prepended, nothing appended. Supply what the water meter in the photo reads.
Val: **346.3499** m³
